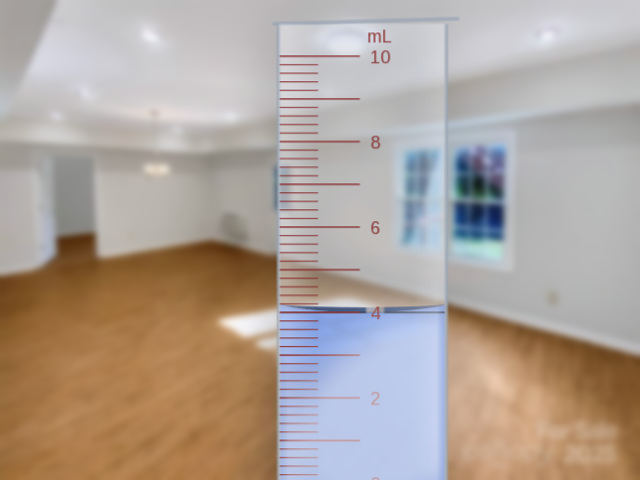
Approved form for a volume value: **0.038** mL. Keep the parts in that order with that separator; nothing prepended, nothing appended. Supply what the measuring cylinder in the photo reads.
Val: **4** mL
